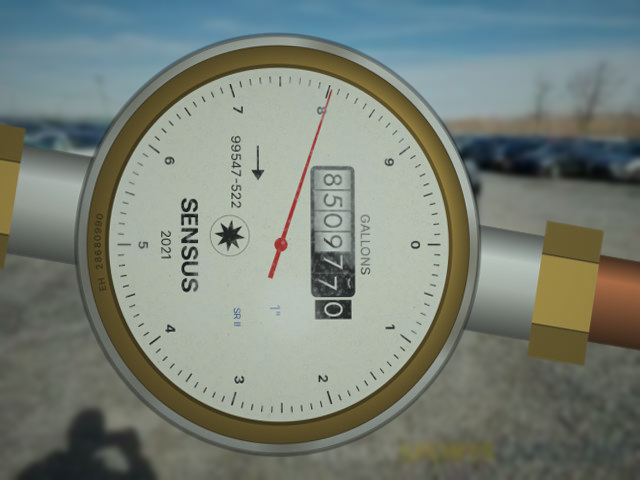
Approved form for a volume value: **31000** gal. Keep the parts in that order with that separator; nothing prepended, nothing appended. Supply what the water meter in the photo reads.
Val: **8509768.0** gal
